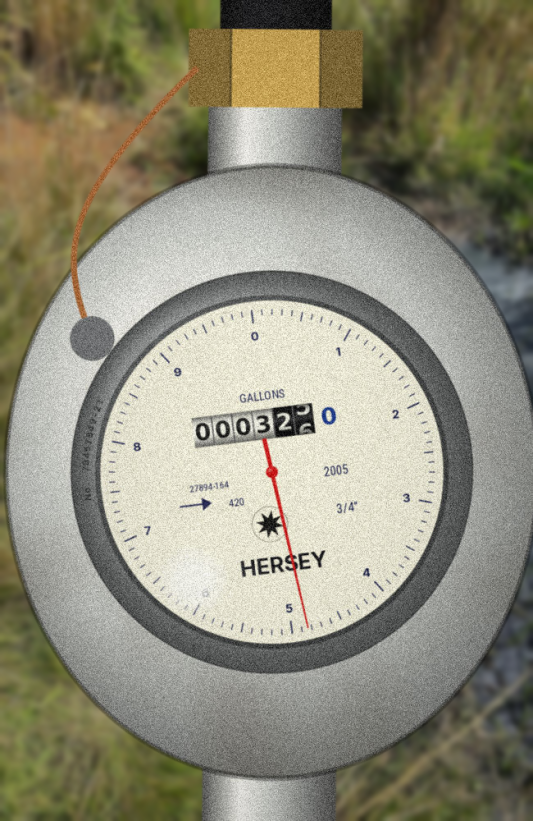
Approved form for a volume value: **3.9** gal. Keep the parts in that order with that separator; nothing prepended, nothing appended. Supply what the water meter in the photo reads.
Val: **3254.8** gal
